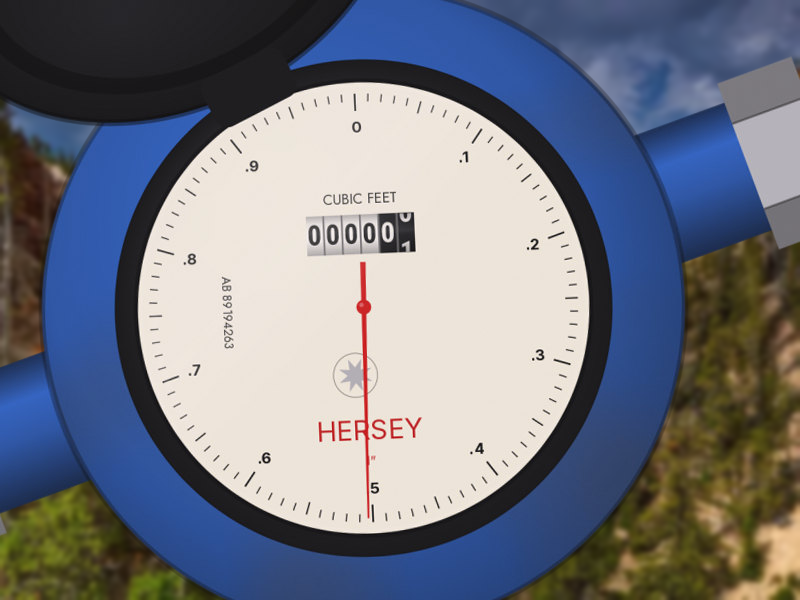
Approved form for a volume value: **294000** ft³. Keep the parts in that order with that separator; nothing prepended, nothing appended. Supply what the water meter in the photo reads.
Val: **0.50** ft³
